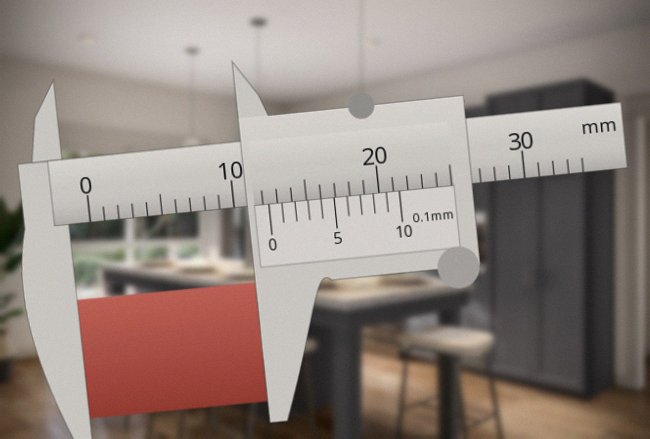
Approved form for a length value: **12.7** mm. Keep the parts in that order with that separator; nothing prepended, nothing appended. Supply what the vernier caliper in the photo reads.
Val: **12.4** mm
